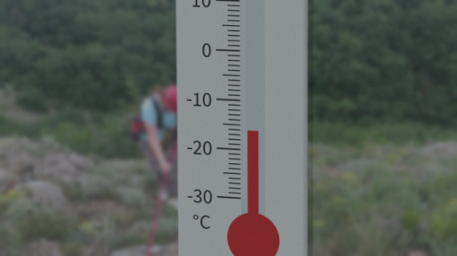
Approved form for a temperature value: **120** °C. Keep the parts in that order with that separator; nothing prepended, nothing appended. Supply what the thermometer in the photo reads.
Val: **-16** °C
